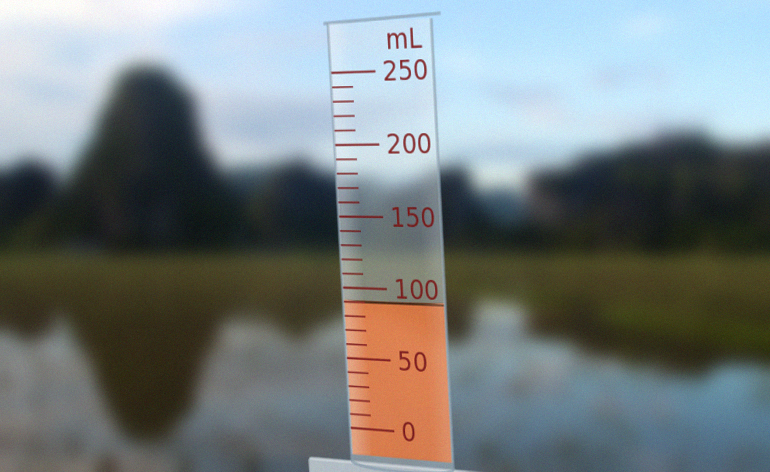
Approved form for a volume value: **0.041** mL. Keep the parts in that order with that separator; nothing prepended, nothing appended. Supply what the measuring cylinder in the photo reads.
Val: **90** mL
